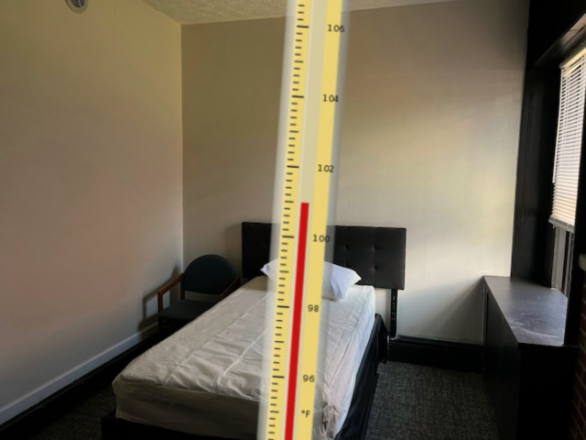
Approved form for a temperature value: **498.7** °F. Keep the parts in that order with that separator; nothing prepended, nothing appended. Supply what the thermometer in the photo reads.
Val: **101** °F
